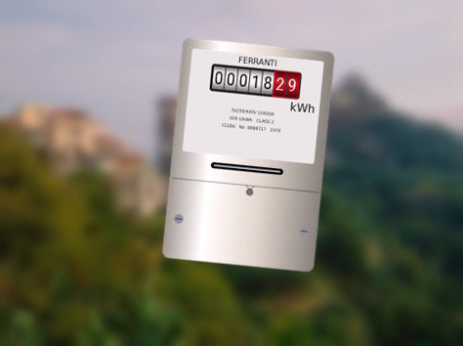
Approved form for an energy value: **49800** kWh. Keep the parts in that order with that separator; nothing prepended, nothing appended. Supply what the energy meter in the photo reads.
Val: **18.29** kWh
